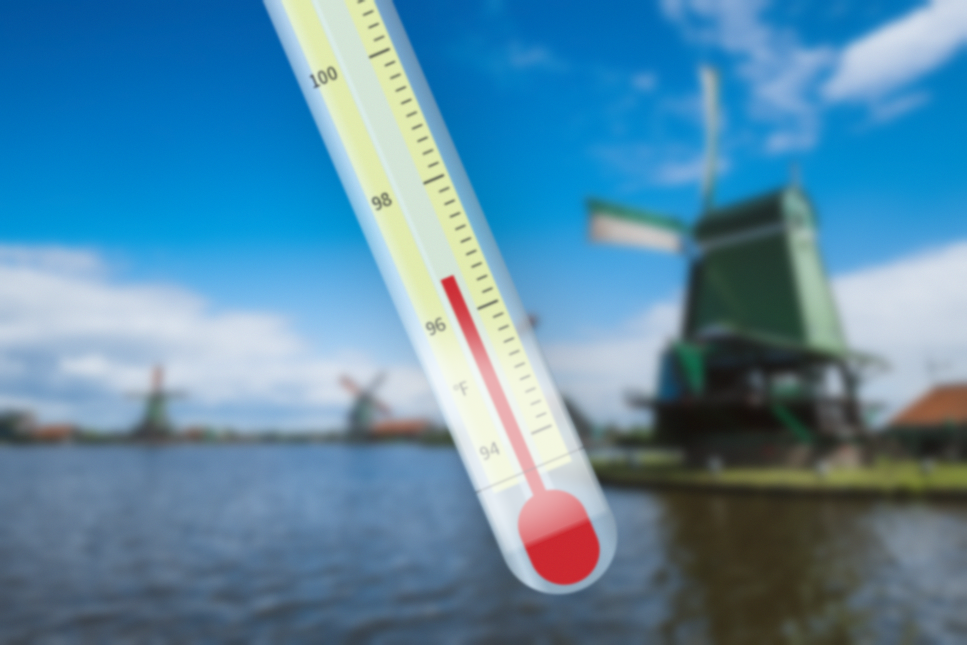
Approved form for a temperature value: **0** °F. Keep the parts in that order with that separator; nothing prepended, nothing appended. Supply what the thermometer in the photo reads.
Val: **96.6** °F
